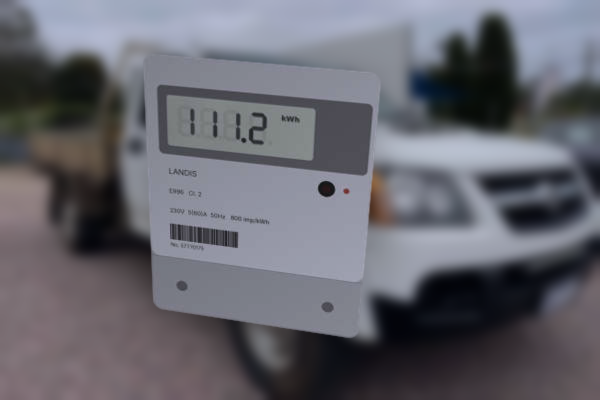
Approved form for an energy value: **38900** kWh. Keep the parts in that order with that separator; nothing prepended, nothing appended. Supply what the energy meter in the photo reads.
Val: **111.2** kWh
